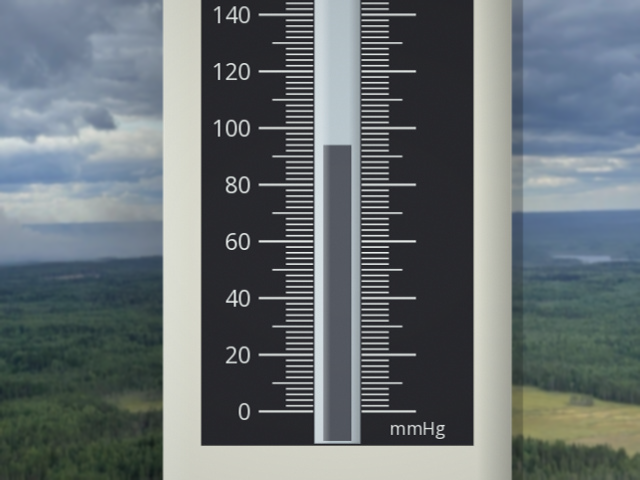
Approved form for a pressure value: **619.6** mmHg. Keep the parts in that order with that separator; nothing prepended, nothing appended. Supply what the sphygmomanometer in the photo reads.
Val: **94** mmHg
